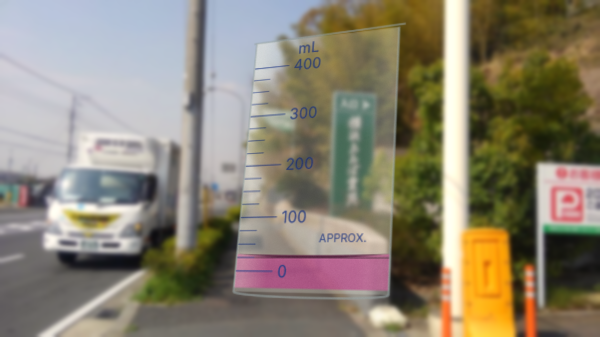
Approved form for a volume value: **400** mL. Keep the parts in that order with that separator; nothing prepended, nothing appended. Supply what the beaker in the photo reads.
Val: **25** mL
